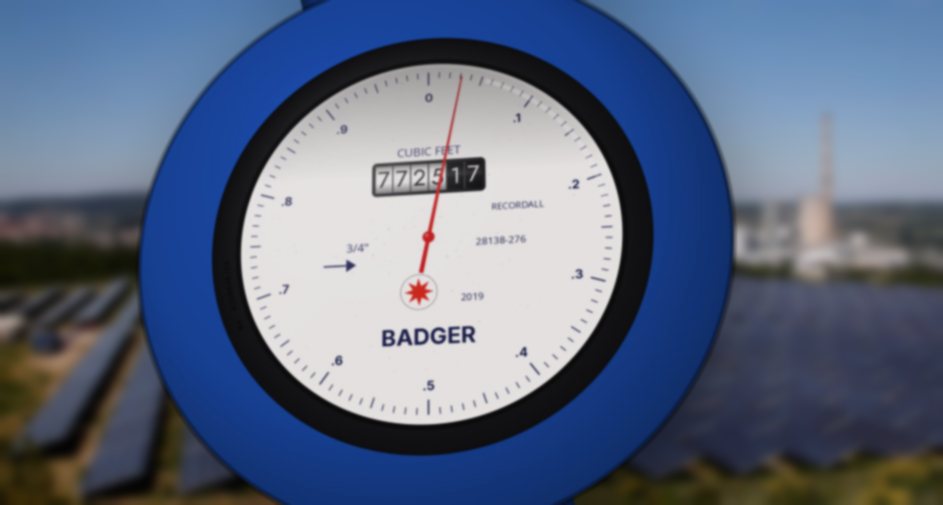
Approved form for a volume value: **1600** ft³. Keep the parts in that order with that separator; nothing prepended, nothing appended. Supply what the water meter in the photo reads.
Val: **772517.03** ft³
